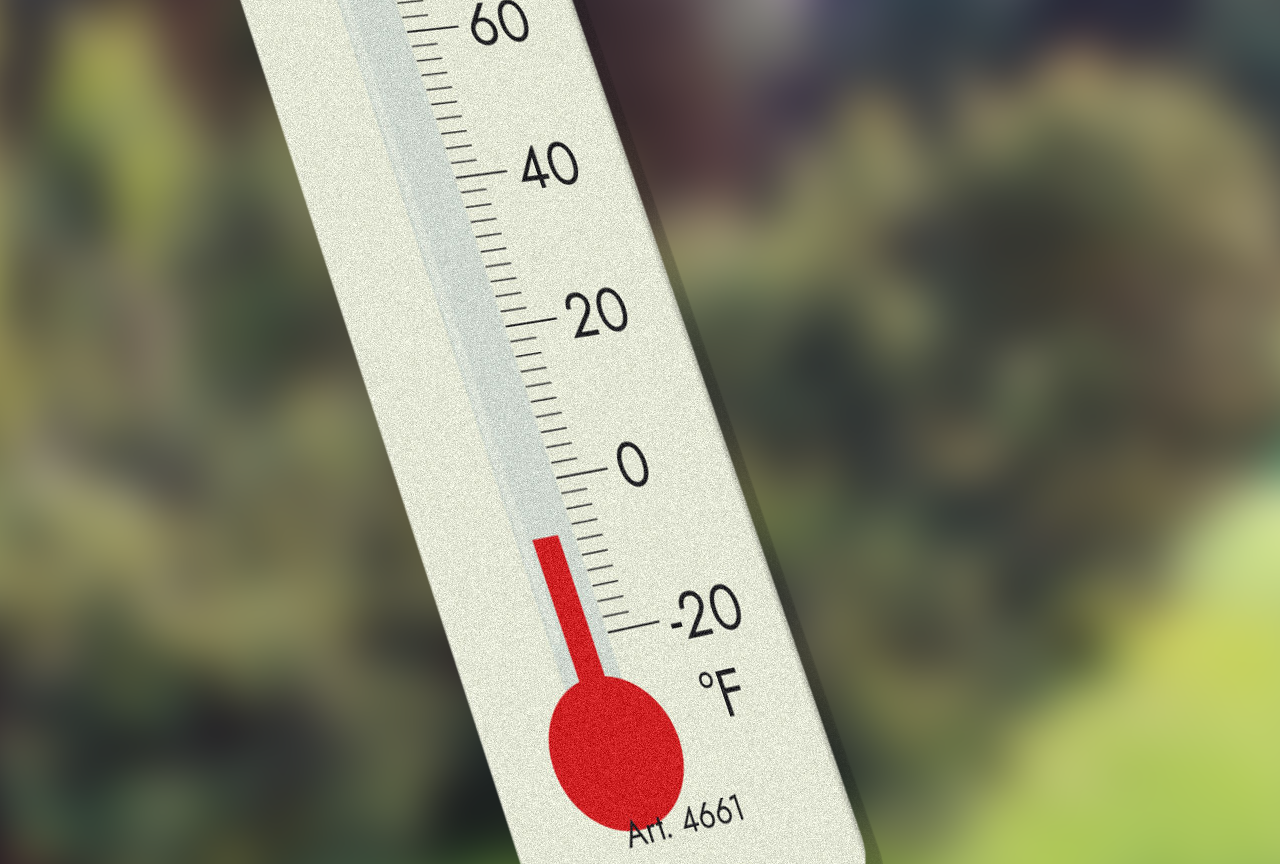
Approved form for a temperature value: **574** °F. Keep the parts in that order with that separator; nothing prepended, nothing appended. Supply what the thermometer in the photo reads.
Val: **-7** °F
